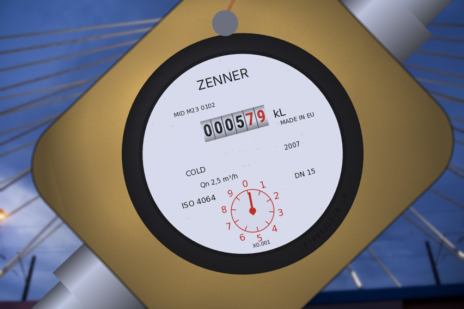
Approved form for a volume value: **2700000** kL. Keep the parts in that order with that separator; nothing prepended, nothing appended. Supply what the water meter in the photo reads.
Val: **5.790** kL
